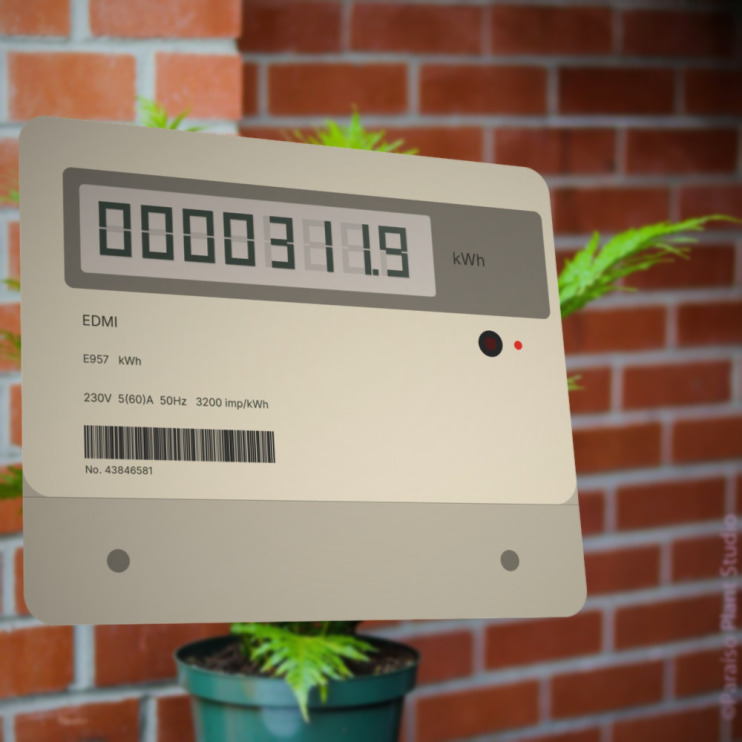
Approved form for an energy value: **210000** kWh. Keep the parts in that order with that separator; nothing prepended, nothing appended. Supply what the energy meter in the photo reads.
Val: **311.9** kWh
